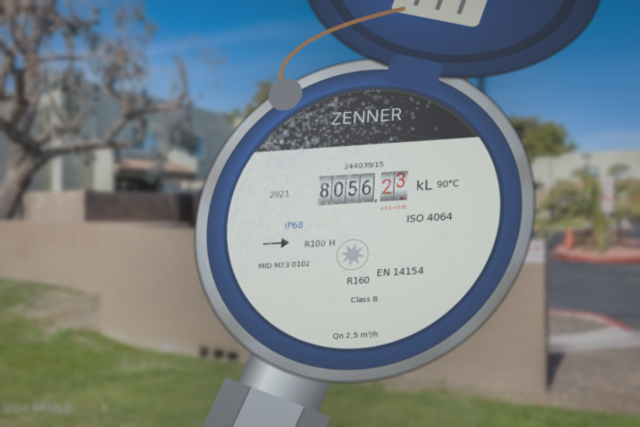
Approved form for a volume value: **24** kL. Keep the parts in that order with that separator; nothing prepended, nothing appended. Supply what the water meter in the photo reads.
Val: **8056.23** kL
